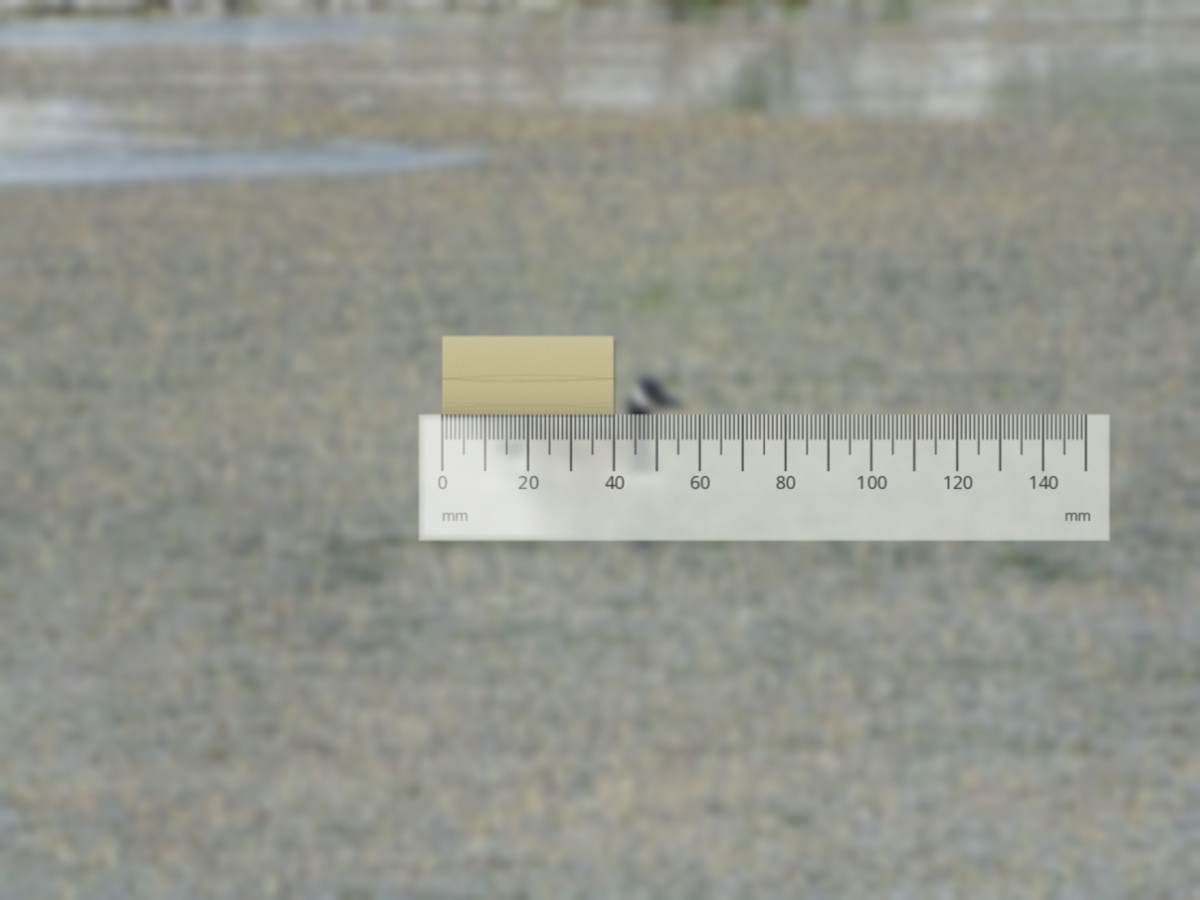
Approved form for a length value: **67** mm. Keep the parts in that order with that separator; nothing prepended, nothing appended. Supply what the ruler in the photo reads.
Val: **40** mm
